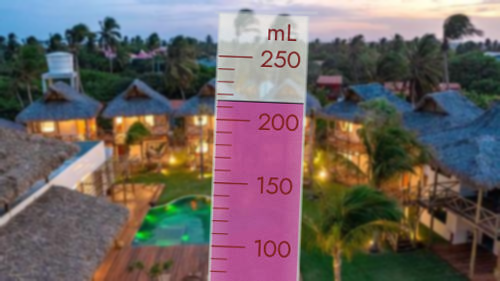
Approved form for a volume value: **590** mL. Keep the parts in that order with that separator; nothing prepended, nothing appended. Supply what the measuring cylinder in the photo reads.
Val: **215** mL
